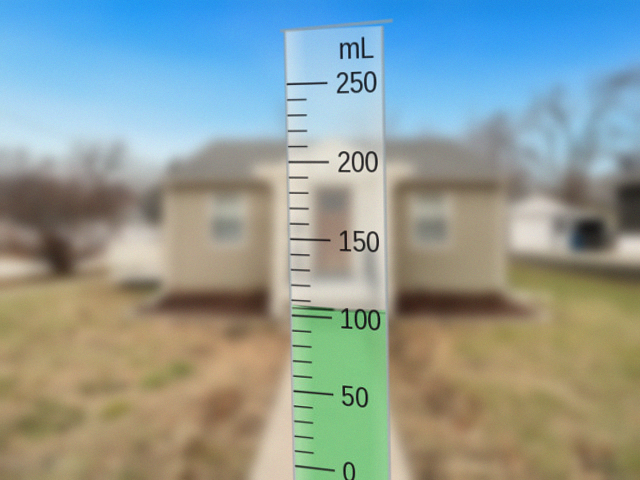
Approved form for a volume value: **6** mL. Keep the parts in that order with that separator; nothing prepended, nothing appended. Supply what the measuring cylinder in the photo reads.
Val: **105** mL
